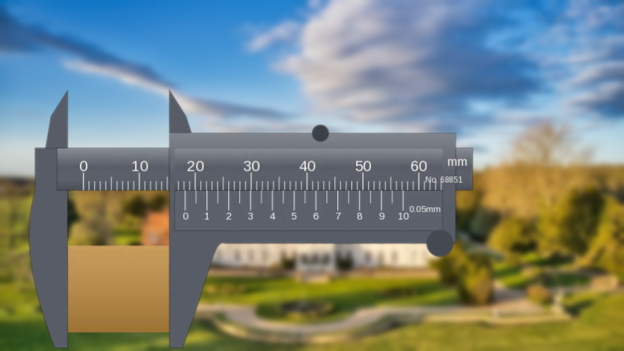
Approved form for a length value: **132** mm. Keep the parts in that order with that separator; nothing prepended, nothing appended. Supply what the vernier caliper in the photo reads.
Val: **18.2** mm
